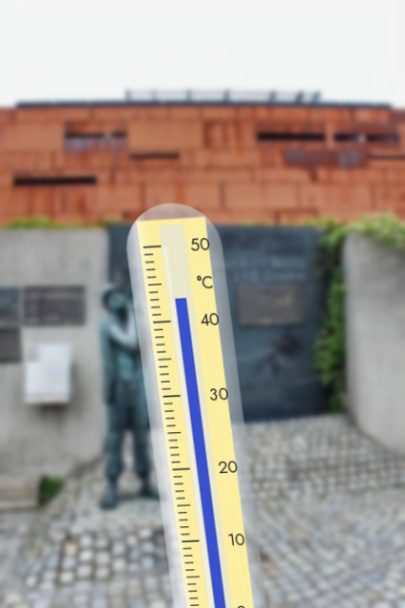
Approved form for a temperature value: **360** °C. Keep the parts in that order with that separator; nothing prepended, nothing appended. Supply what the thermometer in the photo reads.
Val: **43** °C
